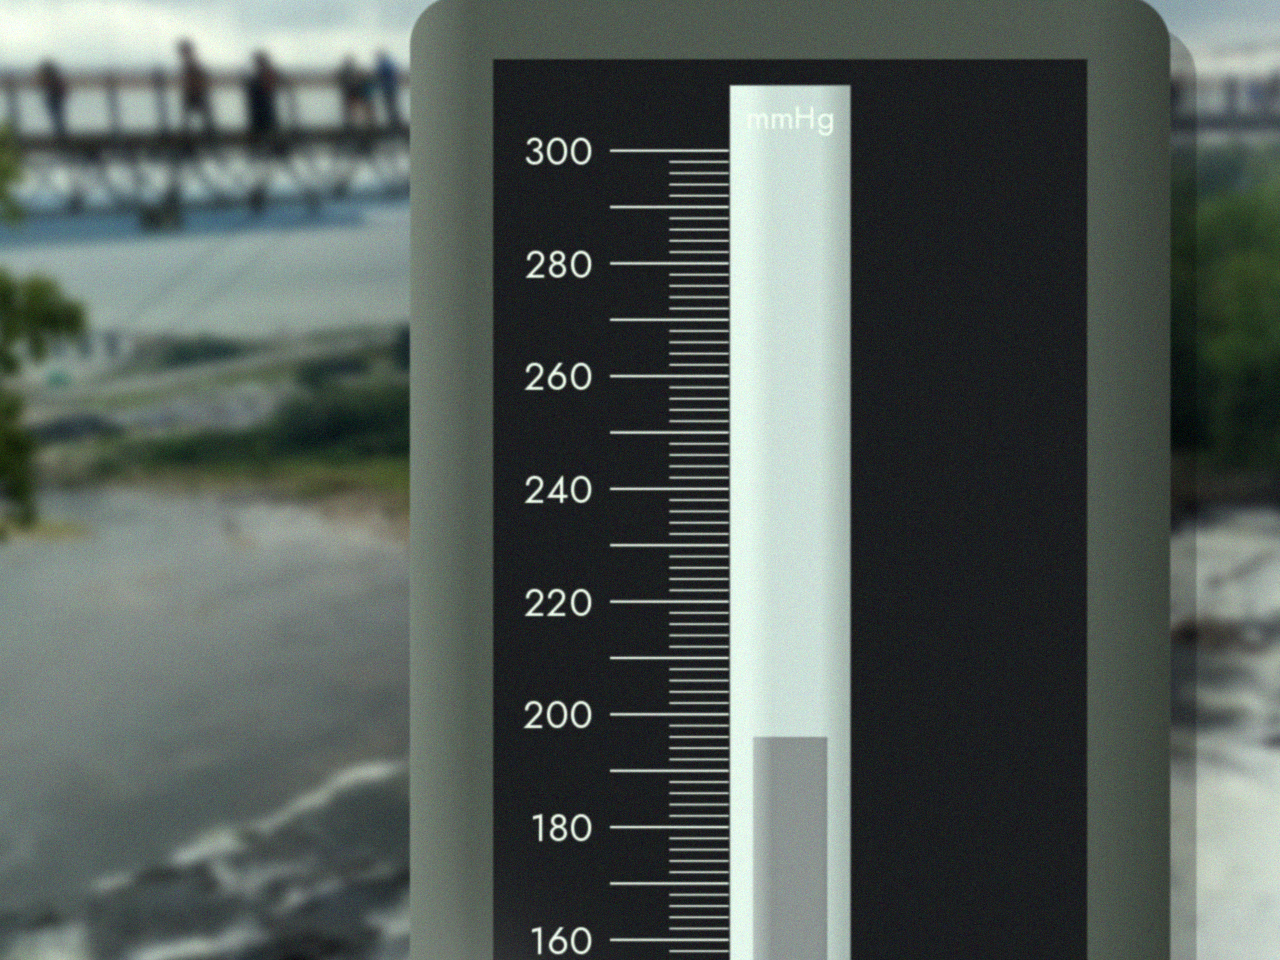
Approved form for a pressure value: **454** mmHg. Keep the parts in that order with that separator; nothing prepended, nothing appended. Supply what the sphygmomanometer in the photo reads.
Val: **196** mmHg
